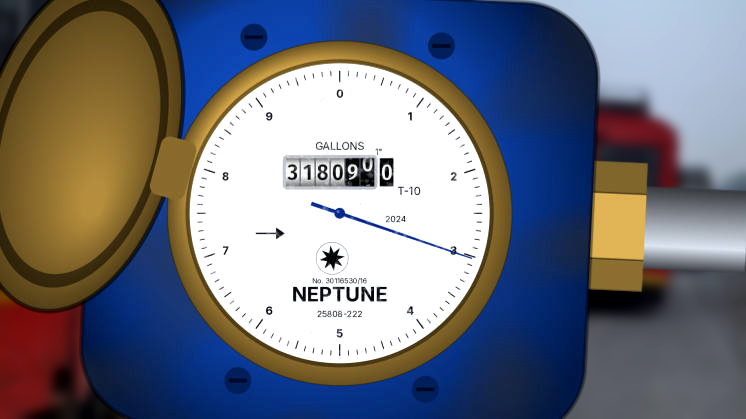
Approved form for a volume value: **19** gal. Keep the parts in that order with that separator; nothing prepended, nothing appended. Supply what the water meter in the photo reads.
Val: **3180903.0** gal
